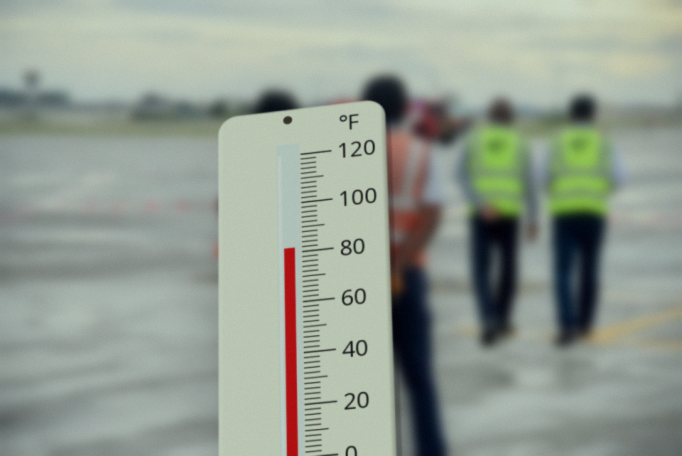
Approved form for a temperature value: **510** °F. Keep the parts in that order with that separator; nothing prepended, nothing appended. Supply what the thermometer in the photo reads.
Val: **82** °F
